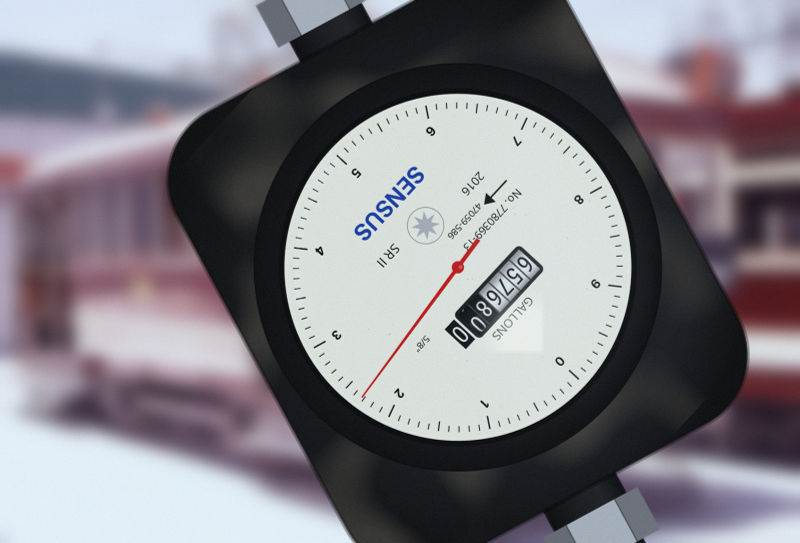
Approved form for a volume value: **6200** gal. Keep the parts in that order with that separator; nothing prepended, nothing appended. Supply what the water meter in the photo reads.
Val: **6576802.3** gal
